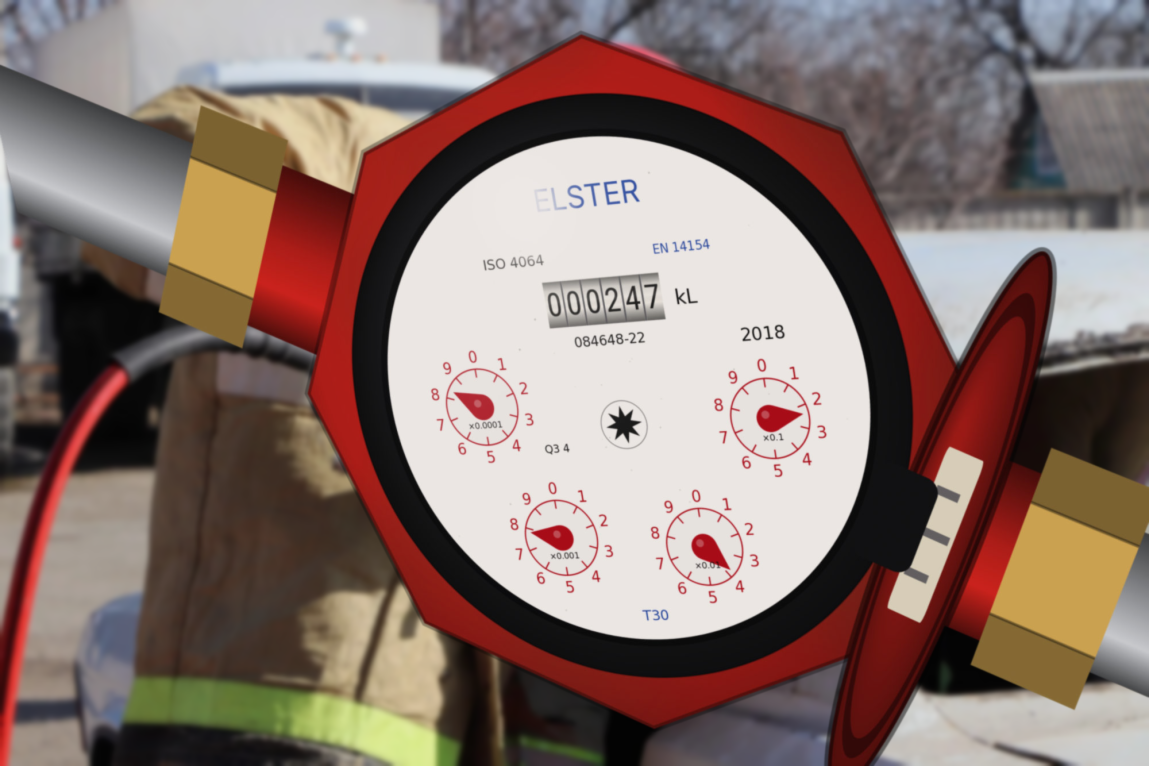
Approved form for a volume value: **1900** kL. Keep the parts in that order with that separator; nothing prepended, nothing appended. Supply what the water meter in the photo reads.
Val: **247.2378** kL
